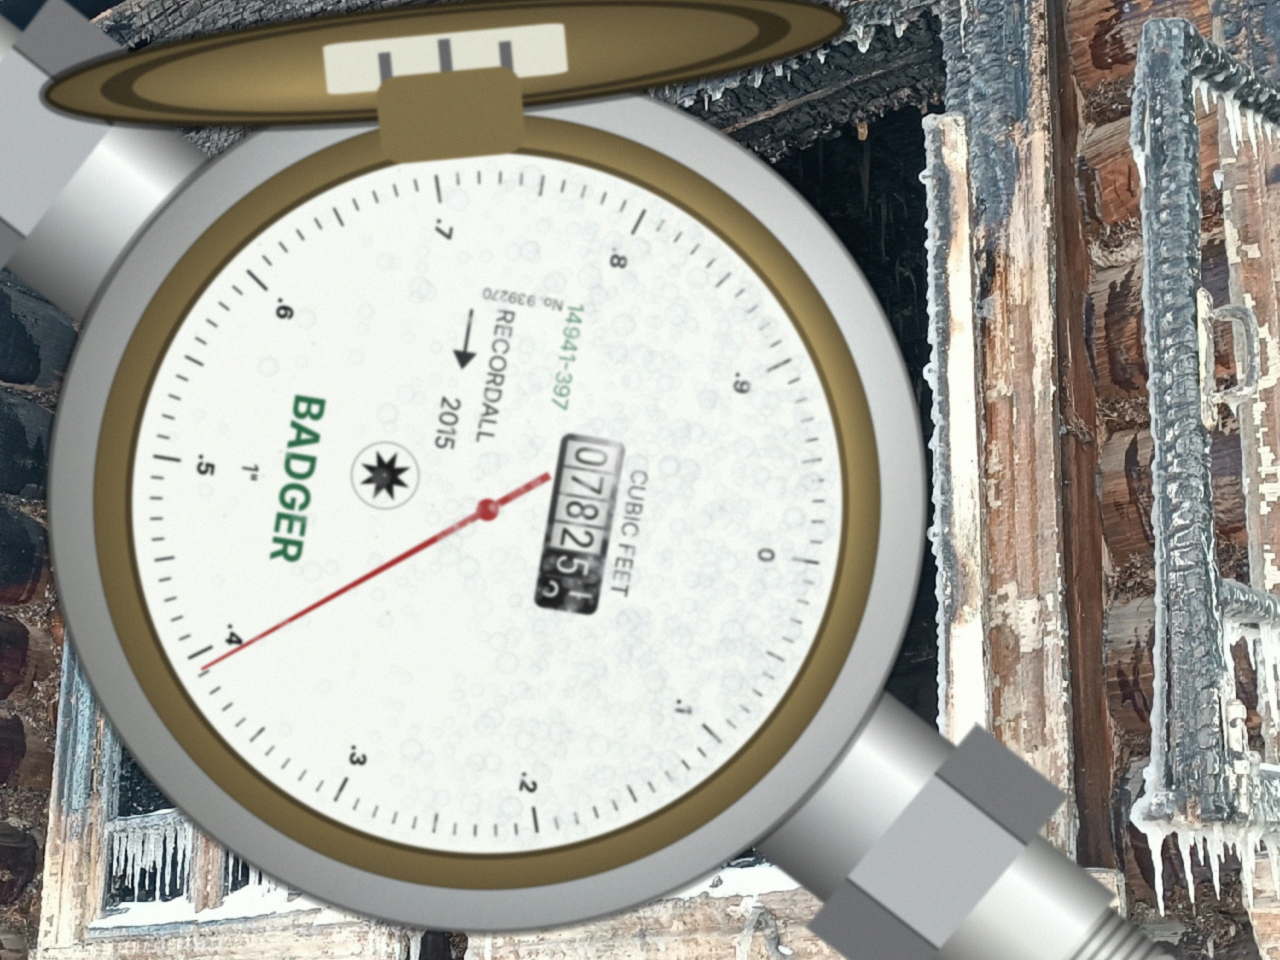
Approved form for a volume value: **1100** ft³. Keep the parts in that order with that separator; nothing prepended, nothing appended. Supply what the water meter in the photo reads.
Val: **78251.39** ft³
